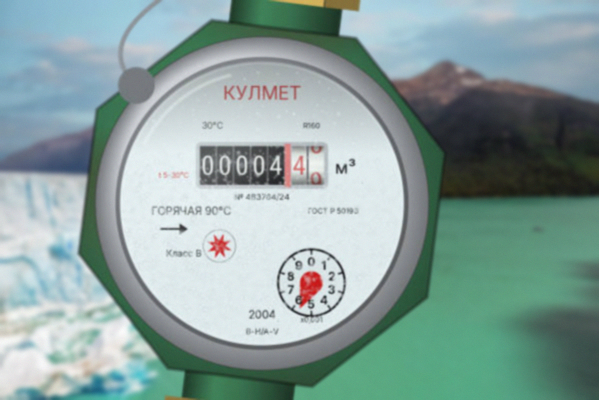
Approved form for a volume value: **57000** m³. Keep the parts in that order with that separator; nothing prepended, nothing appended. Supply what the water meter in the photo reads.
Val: **4.485** m³
